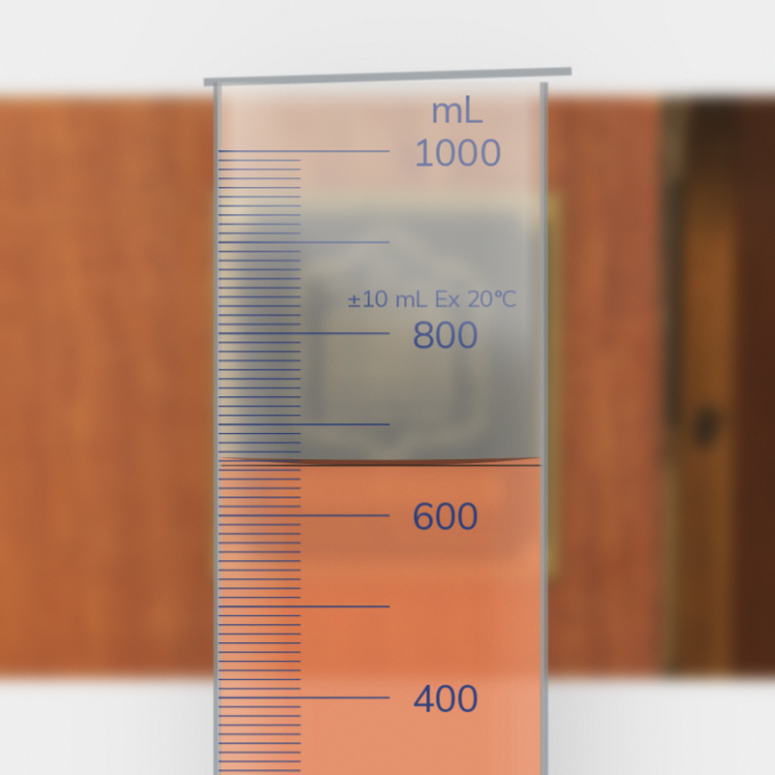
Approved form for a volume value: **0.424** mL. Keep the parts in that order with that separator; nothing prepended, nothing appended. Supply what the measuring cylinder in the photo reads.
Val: **655** mL
